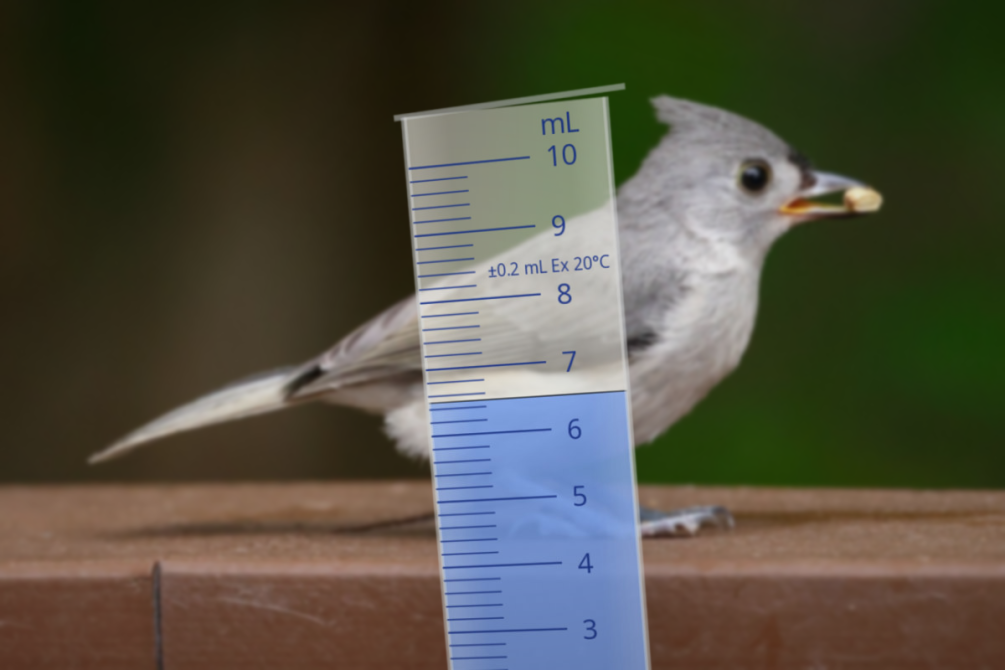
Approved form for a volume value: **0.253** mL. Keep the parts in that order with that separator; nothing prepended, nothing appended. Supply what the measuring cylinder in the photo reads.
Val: **6.5** mL
